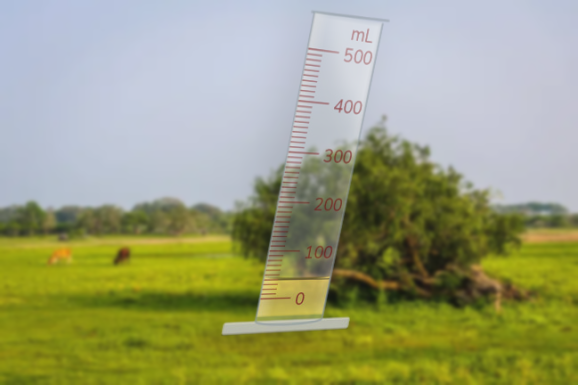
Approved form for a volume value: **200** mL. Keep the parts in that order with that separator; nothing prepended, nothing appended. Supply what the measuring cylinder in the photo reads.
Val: **40** mL
